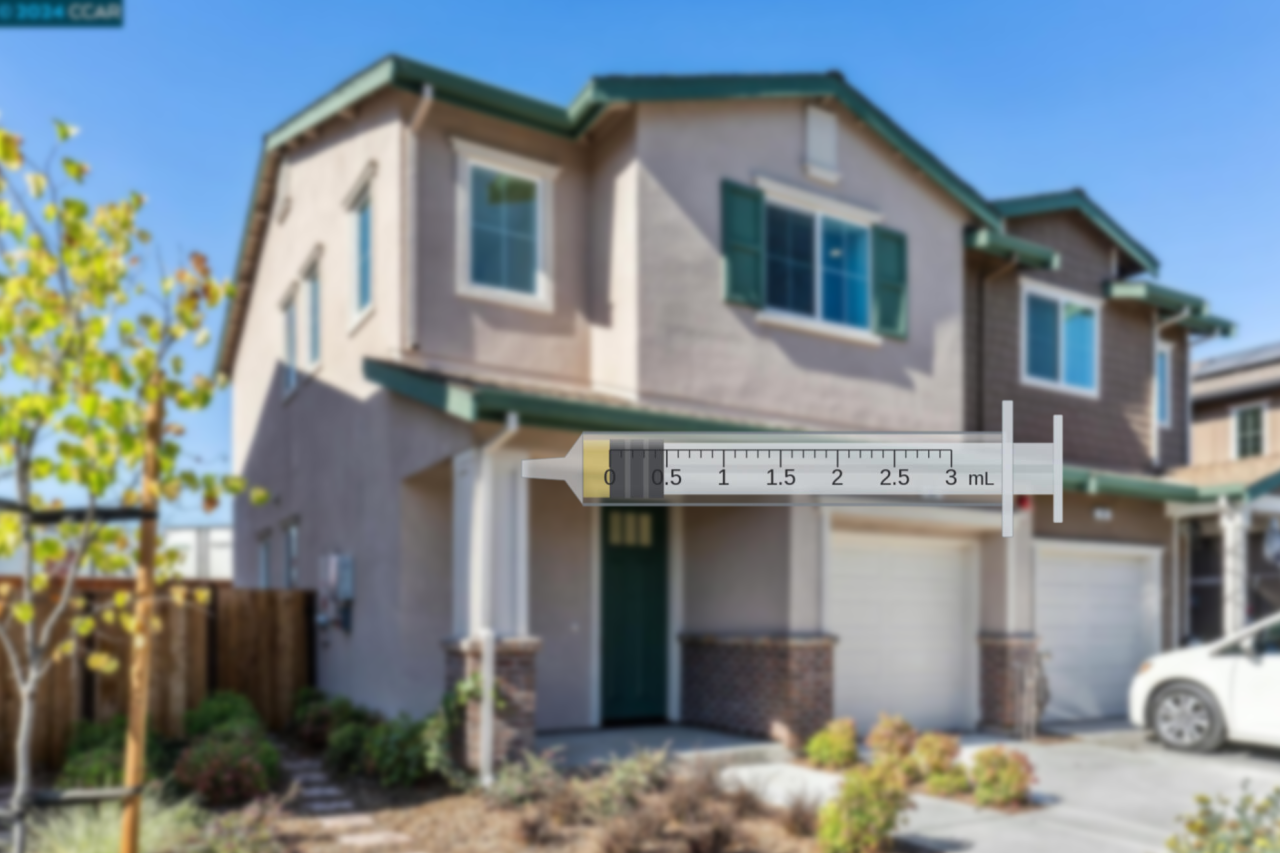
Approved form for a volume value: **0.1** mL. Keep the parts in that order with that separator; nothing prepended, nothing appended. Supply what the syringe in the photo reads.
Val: **0** mL
